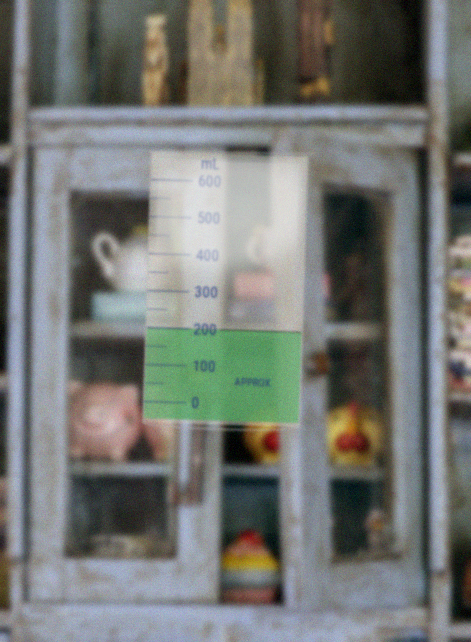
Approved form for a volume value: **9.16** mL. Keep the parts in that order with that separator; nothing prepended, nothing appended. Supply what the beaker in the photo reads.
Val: **200** mL
